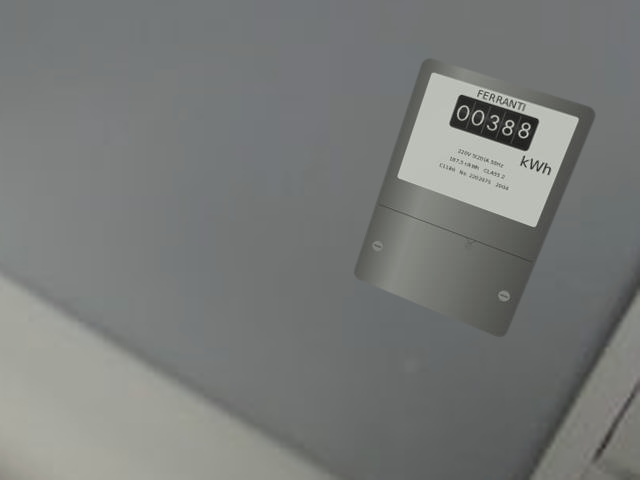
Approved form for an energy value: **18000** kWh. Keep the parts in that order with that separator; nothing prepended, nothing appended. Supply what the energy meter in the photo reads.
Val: **388** kWh
